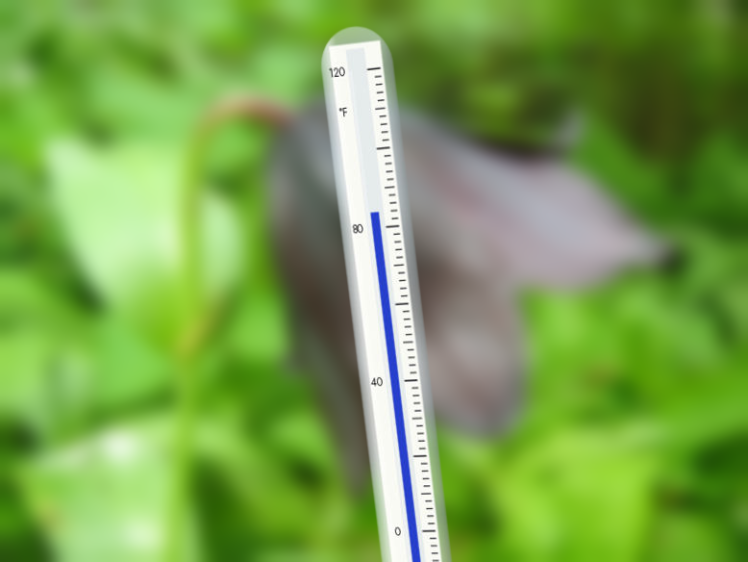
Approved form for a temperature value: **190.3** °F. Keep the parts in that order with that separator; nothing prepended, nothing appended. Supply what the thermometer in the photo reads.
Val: **84** °F
